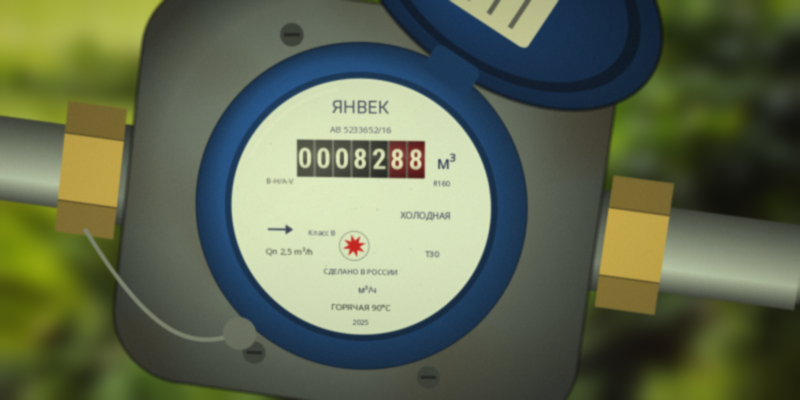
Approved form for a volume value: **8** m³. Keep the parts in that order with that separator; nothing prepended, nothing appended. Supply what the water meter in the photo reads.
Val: **82.88** m³
